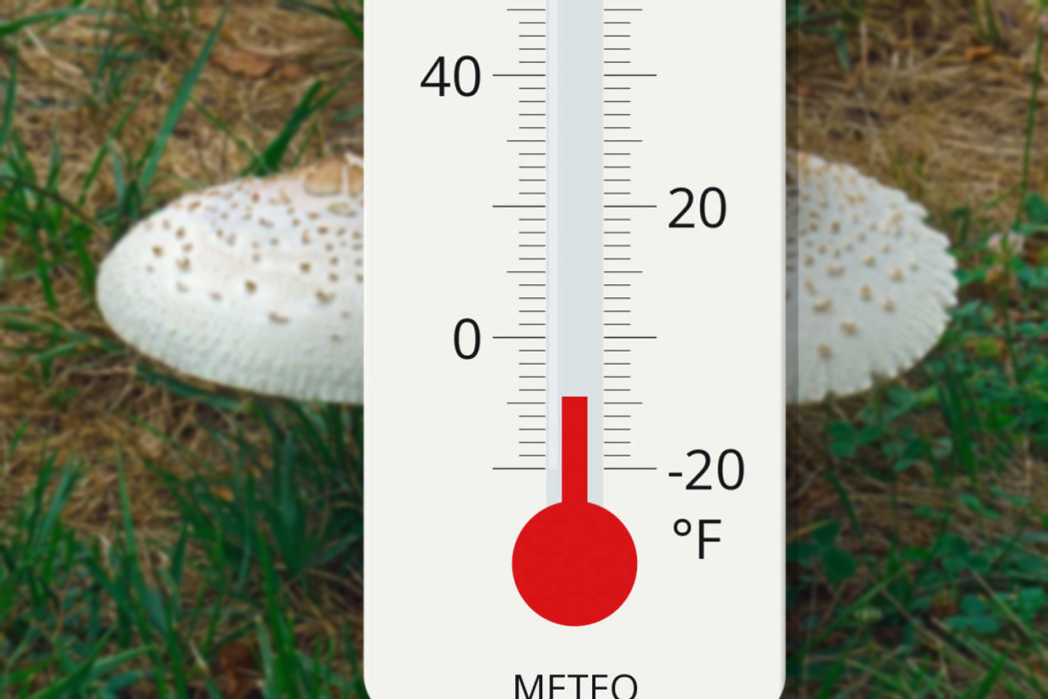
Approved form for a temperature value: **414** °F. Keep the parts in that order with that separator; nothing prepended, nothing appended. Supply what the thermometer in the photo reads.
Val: **-9** °F
